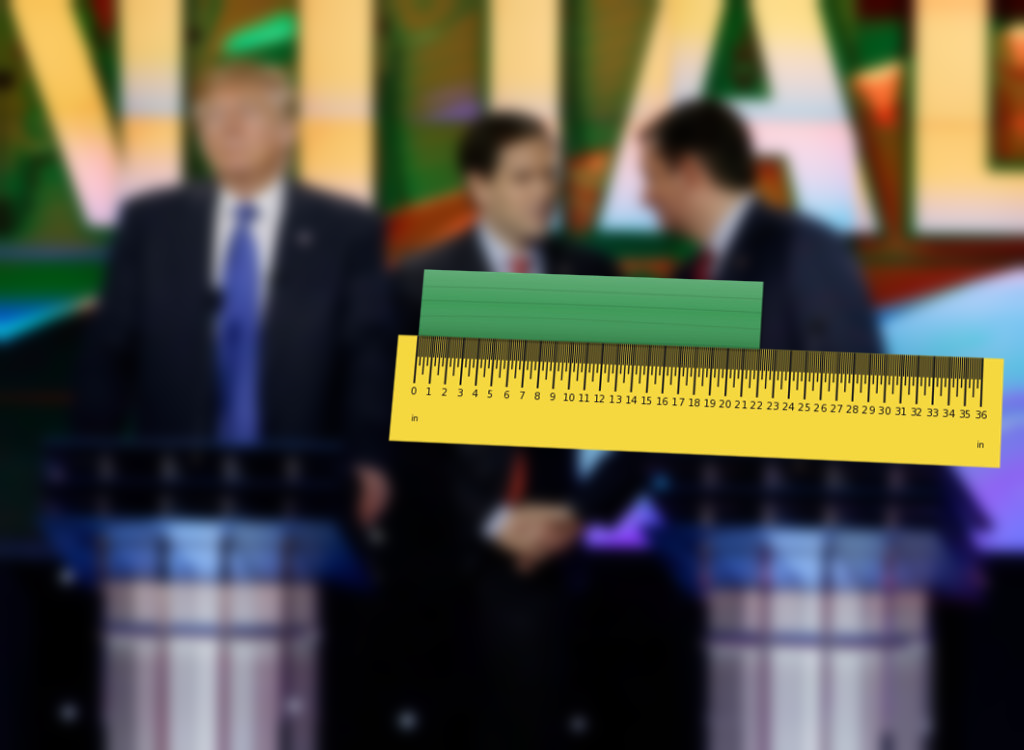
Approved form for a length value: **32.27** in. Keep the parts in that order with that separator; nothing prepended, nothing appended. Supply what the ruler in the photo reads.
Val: **22** in
